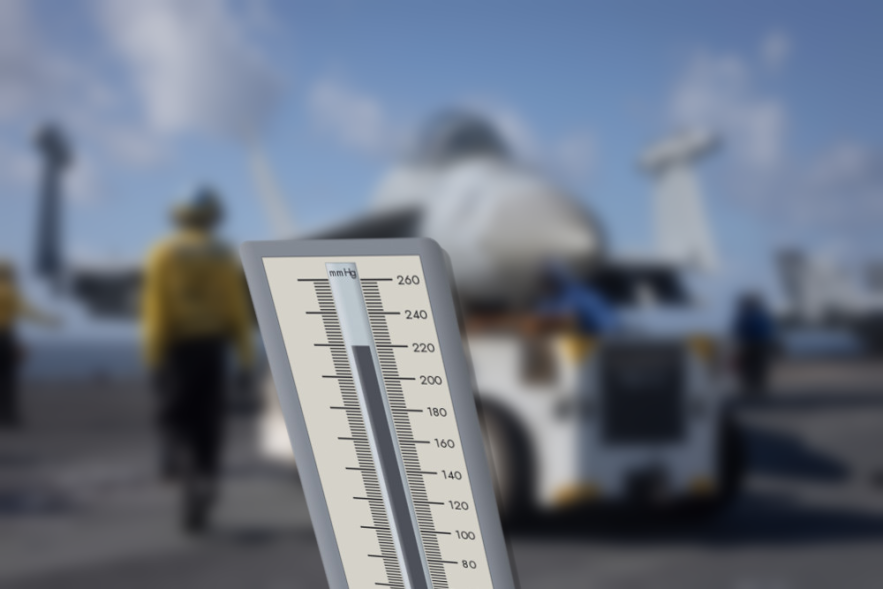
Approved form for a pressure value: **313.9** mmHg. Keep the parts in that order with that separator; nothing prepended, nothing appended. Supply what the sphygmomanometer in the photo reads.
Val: **220** mmHg
